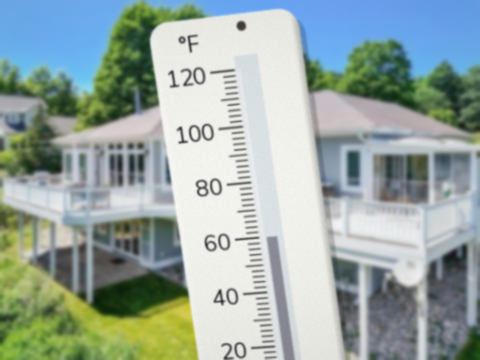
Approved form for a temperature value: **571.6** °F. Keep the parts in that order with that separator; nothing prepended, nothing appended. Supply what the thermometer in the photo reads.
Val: **60** °F
